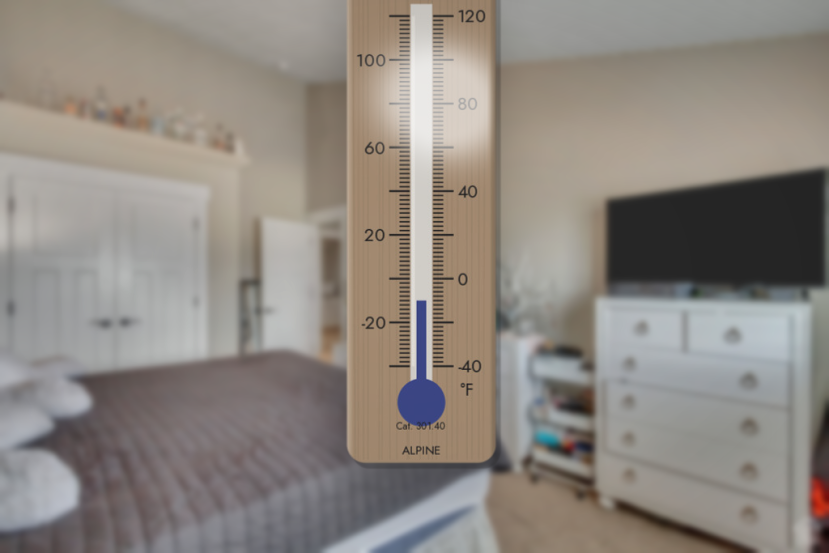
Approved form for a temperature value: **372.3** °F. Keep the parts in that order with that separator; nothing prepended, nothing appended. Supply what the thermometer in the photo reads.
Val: **-10** °F
